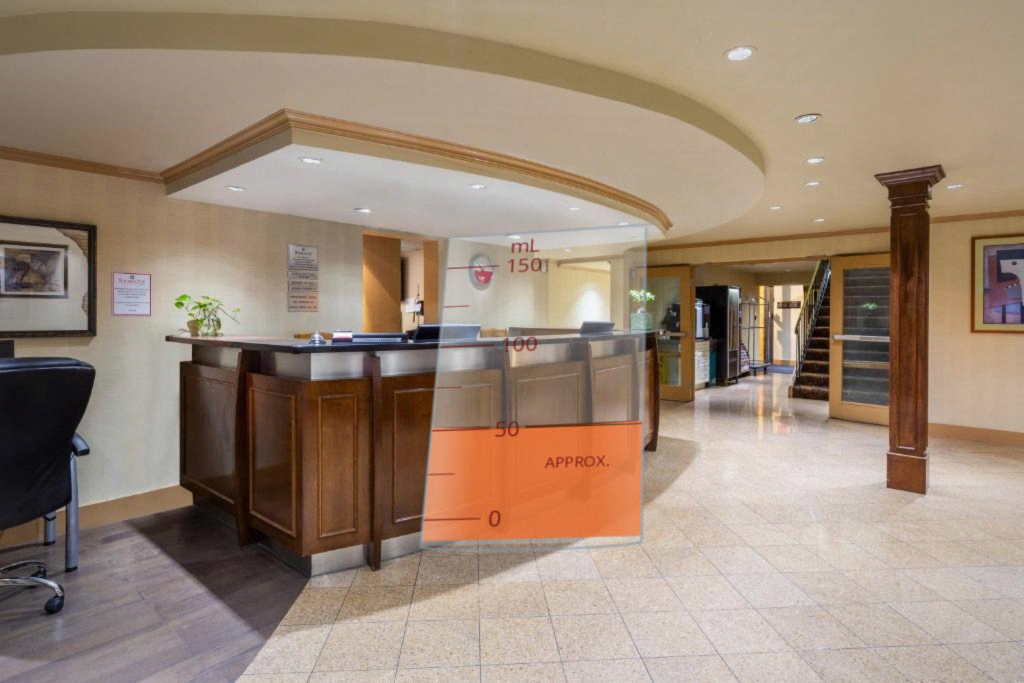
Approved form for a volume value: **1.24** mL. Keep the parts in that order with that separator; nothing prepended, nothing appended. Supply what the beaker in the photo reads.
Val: **50** mL
